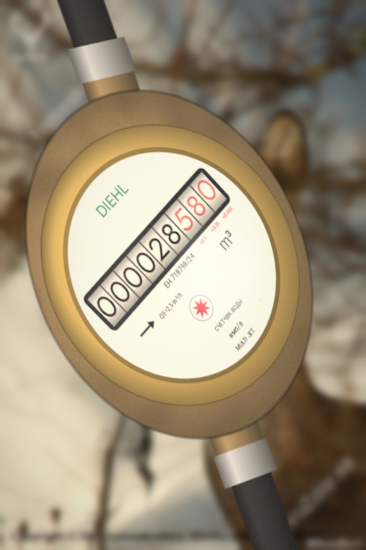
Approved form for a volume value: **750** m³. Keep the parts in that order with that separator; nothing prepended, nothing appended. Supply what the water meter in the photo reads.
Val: **28.580** m³
